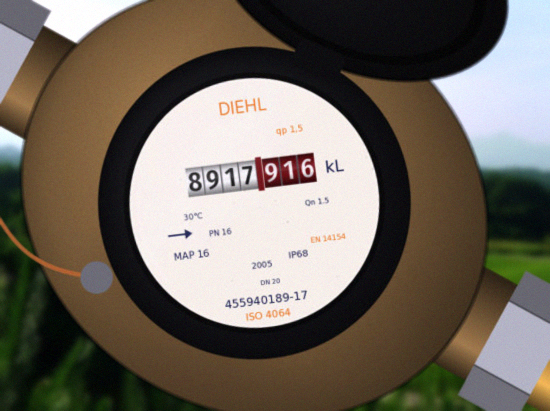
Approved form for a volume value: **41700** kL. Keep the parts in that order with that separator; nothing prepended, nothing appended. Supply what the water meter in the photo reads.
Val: **8917.916** kL
